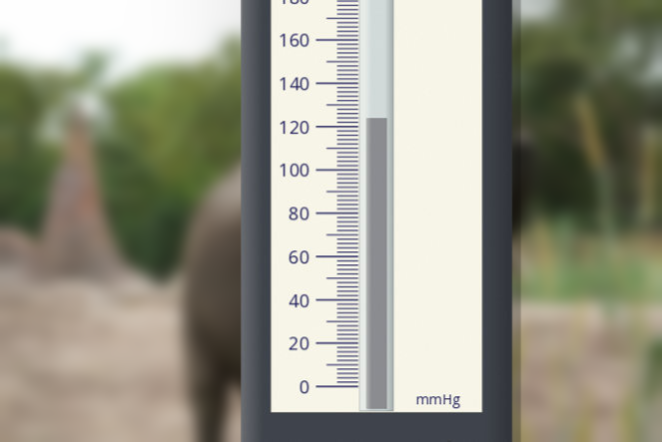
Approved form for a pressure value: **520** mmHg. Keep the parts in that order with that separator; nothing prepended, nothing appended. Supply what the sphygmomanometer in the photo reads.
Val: **124** mmHg
